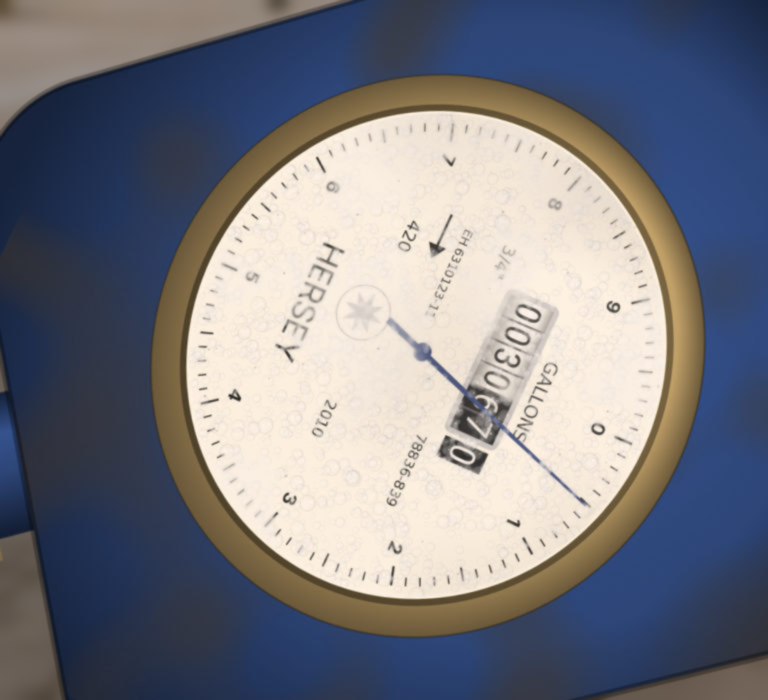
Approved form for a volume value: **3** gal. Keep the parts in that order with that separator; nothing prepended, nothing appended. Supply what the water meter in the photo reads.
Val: **30670.5** gal
